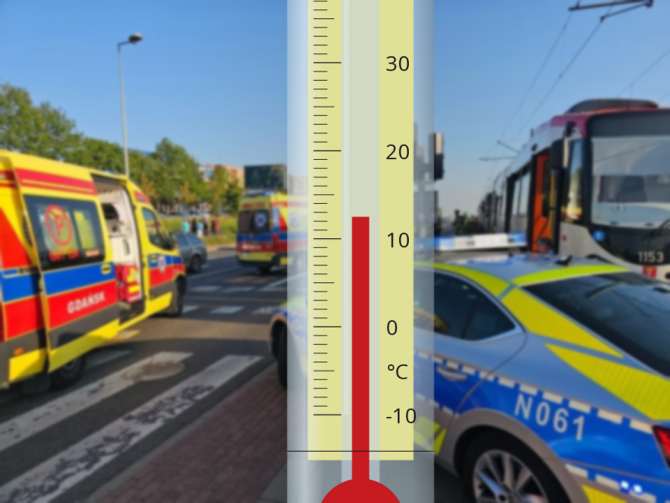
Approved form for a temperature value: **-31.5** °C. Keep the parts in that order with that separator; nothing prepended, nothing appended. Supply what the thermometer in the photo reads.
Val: **12.5** °C
